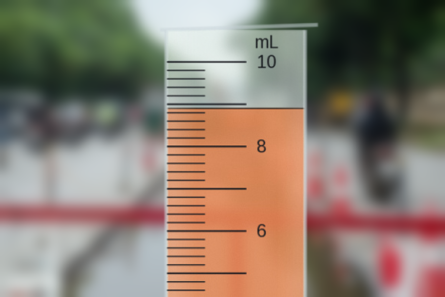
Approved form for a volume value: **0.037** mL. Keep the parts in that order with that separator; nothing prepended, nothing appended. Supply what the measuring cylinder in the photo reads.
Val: **8.9** mL
